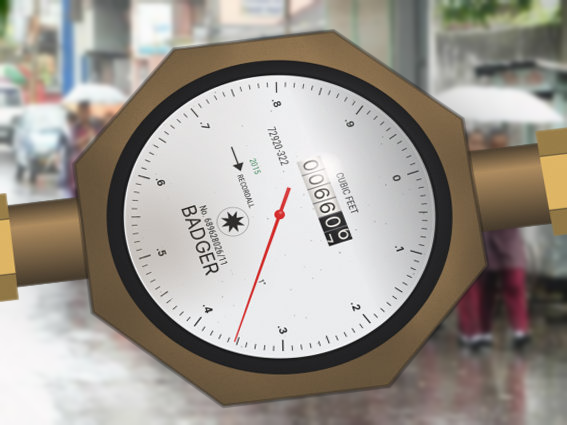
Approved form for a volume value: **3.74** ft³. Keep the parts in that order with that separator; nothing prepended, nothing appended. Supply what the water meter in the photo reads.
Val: **6606.35** ft³
